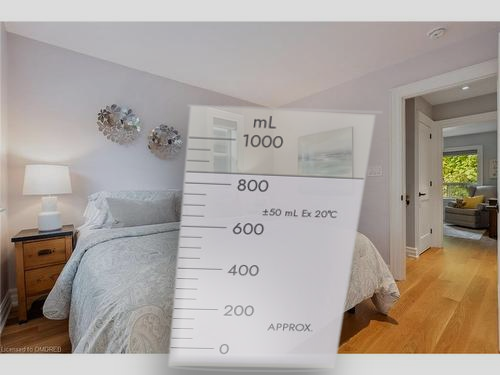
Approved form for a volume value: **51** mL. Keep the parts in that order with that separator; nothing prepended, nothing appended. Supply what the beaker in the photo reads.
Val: **850** mL
